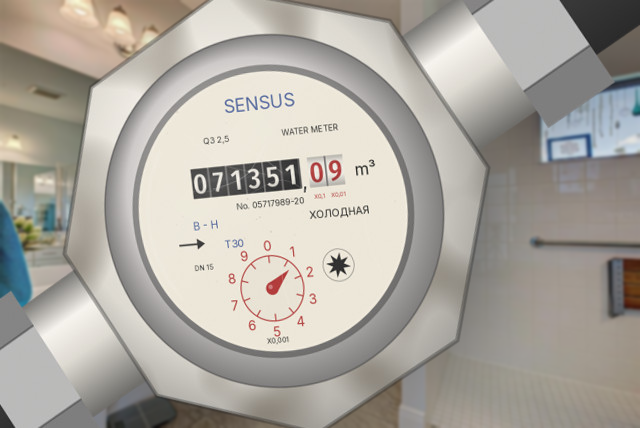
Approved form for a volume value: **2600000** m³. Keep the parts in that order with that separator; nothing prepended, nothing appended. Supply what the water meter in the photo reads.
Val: **71351.091** m³
